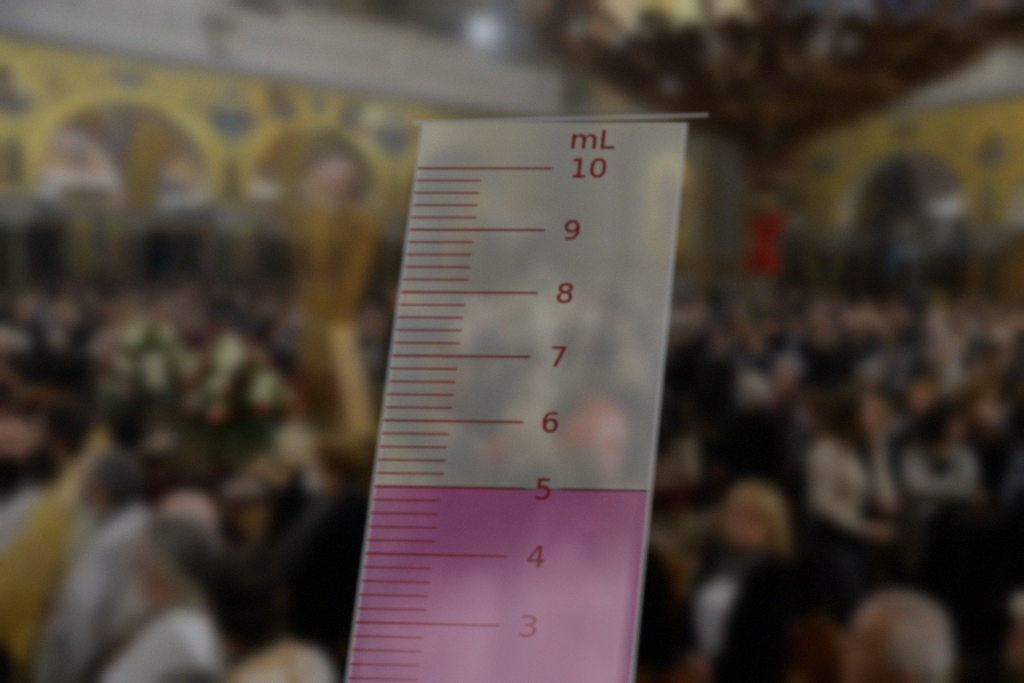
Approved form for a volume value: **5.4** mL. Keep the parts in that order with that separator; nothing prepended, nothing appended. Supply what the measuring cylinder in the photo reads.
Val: **5** mL
